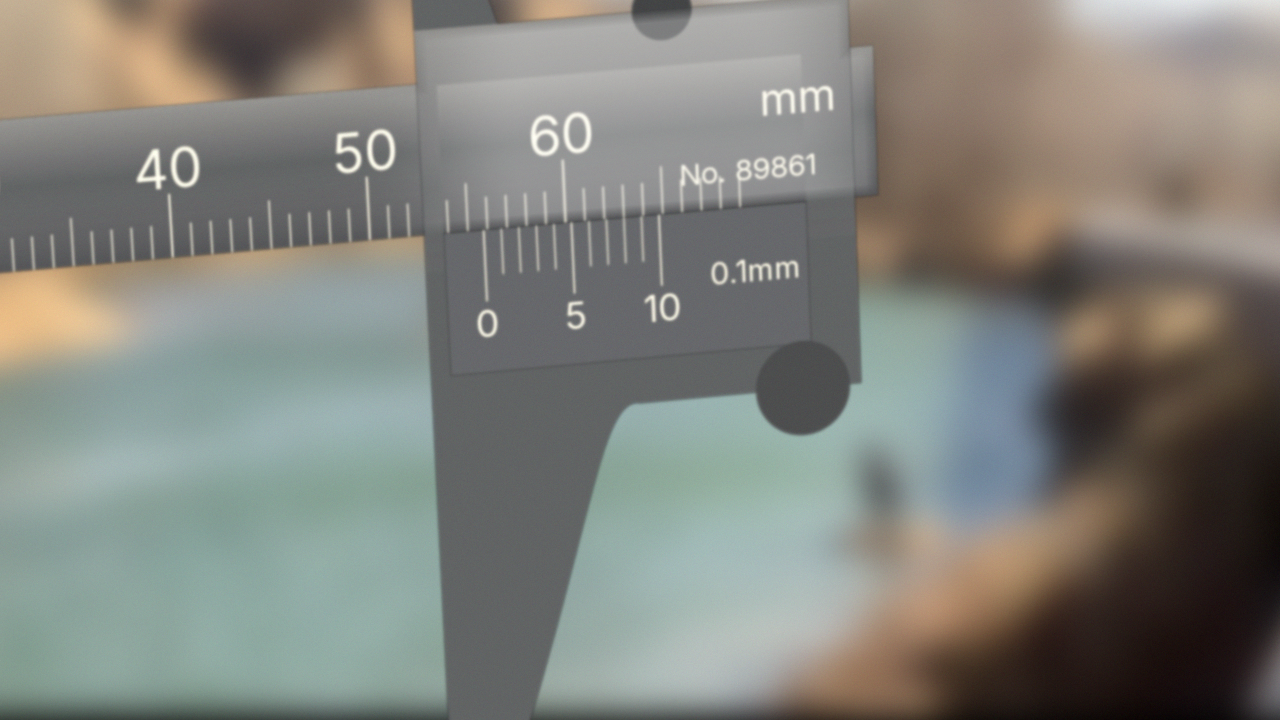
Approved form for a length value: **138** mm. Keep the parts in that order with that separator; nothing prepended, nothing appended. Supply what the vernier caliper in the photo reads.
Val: **55.8** mm
